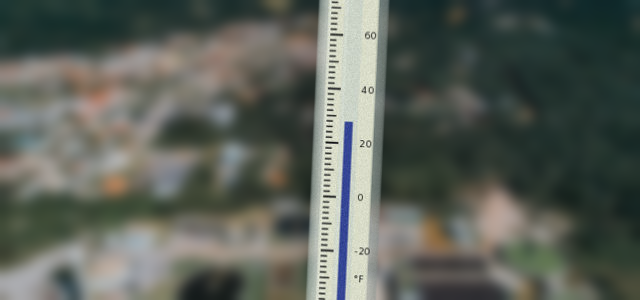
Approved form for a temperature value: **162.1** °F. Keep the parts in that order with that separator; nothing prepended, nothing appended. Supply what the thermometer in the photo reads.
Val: **28** °F
